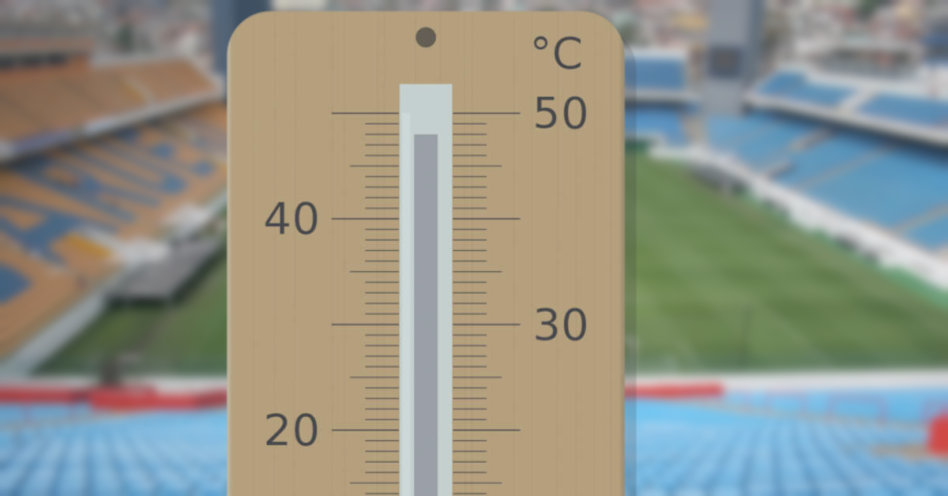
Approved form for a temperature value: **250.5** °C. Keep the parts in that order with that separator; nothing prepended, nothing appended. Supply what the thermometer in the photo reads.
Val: **48** °C
